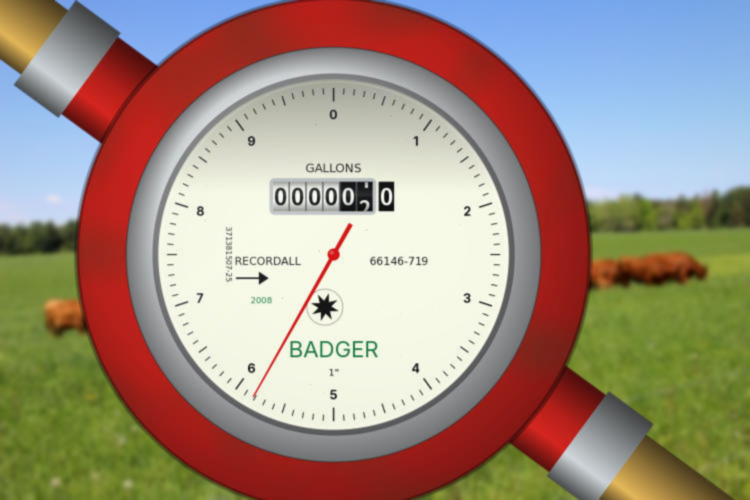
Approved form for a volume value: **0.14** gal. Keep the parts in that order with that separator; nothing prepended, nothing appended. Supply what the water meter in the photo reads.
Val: **15.8** gal
